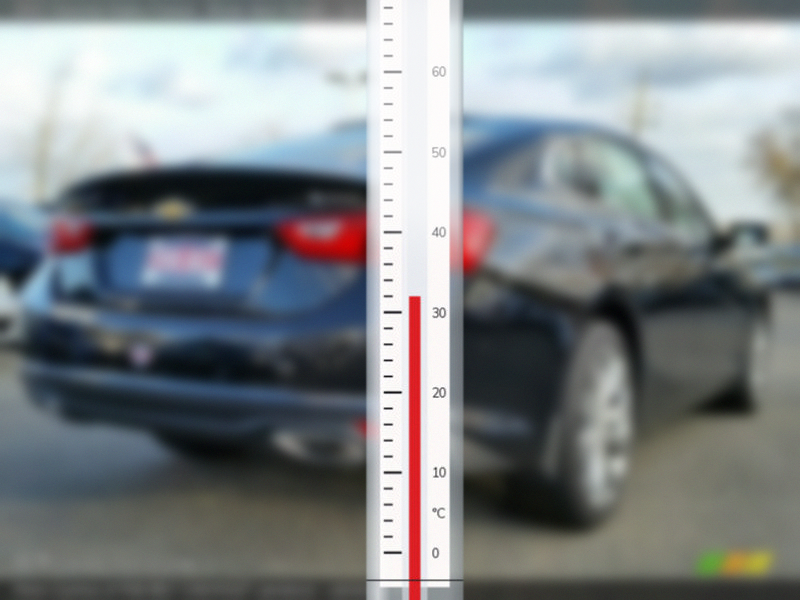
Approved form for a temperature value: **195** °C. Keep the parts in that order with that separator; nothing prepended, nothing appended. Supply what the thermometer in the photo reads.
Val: **32** °C
